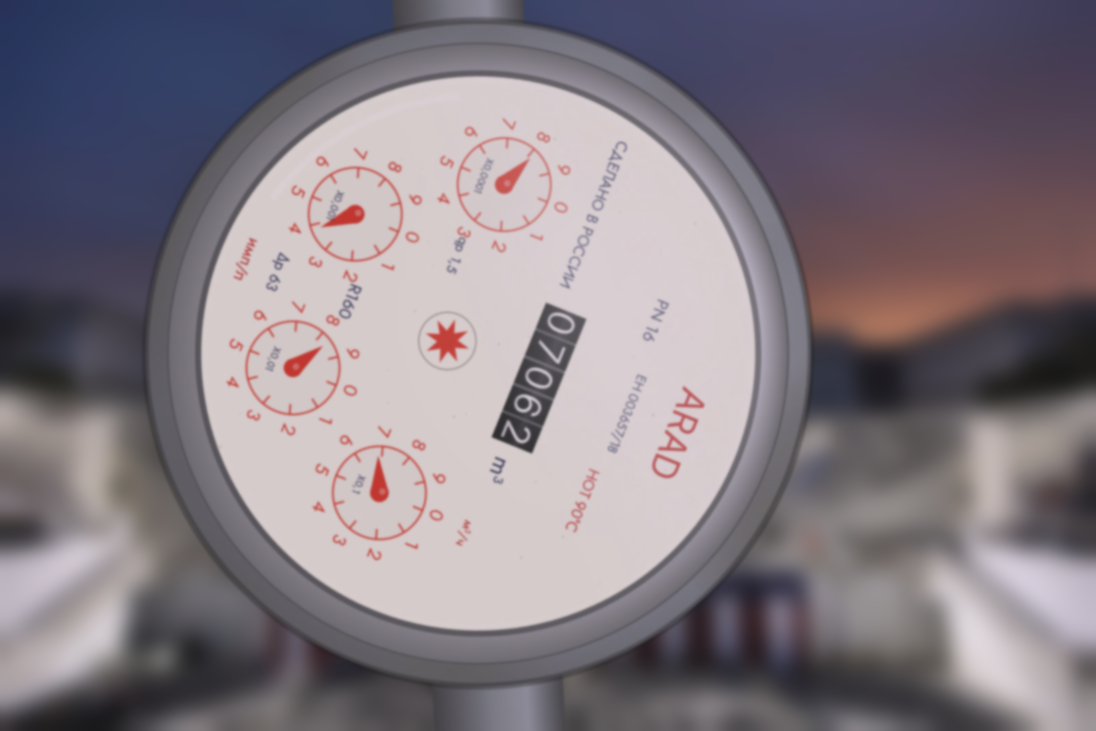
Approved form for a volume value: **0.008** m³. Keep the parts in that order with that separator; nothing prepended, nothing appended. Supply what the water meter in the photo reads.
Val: **7062.6838** m³
